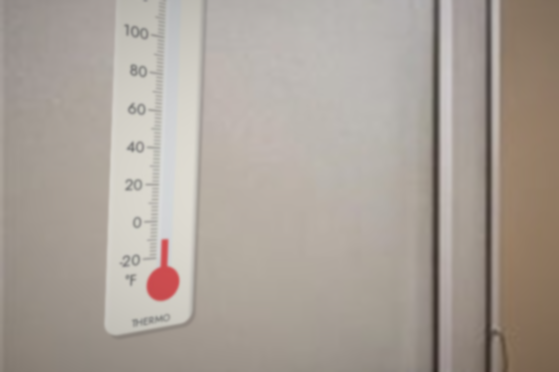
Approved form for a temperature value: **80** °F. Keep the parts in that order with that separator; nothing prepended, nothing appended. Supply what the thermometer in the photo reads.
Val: **-10** °F
